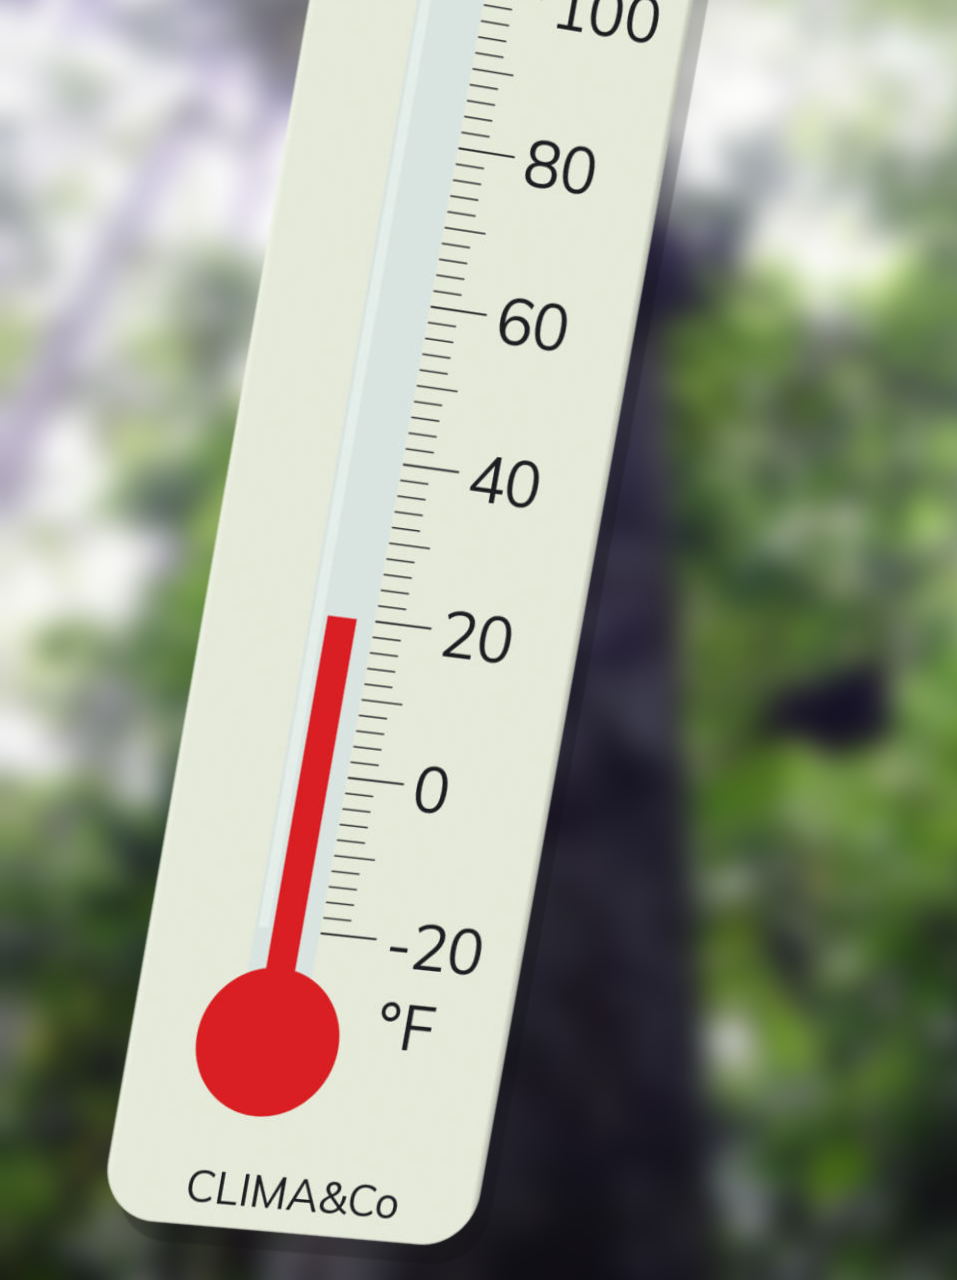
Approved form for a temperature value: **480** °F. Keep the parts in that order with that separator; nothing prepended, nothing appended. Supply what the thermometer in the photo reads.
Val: **20** °F
